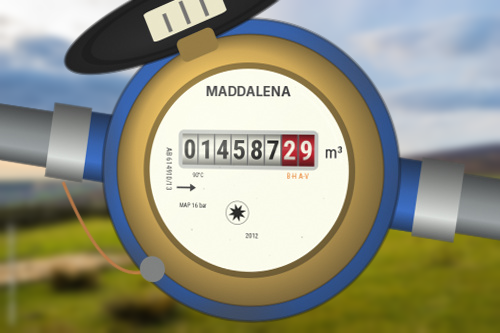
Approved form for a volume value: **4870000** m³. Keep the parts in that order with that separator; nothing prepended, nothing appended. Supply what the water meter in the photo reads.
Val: **14587.29** m³
